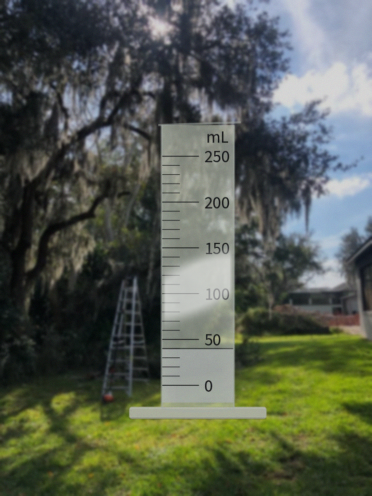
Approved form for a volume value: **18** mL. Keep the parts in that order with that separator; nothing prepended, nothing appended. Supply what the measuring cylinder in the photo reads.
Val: **40** mL
